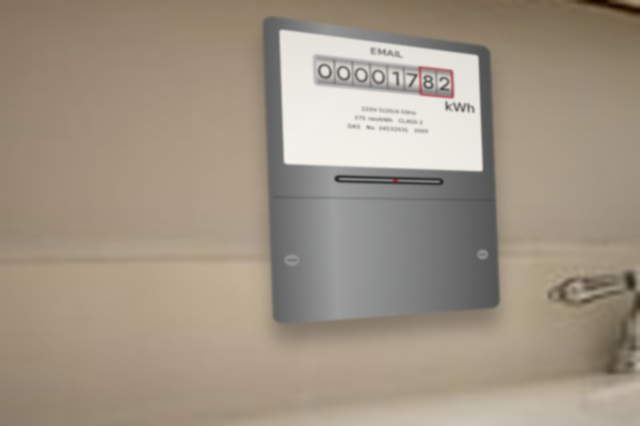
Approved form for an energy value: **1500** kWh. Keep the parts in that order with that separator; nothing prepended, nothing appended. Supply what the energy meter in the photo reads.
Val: **17.82** kWh
